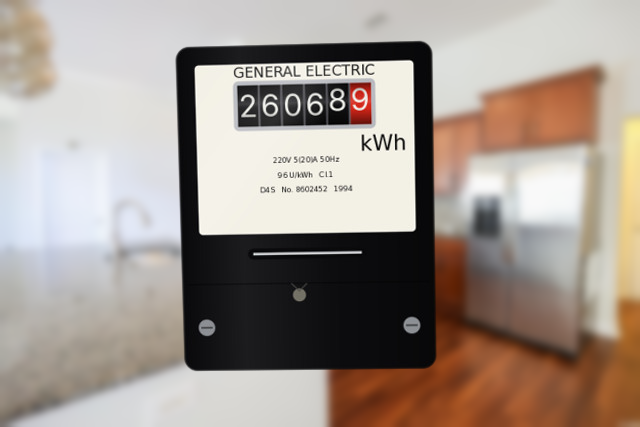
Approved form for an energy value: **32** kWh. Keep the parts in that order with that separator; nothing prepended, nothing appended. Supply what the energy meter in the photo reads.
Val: **26068.9** kWh
